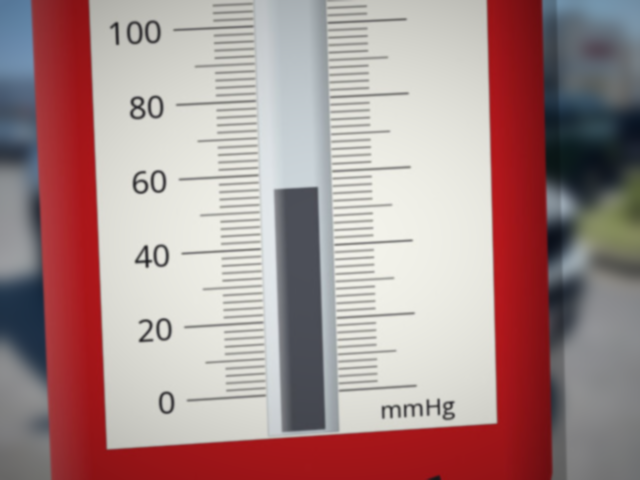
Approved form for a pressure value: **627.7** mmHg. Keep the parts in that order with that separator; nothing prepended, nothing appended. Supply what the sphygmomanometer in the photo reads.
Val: **56** mmHg
